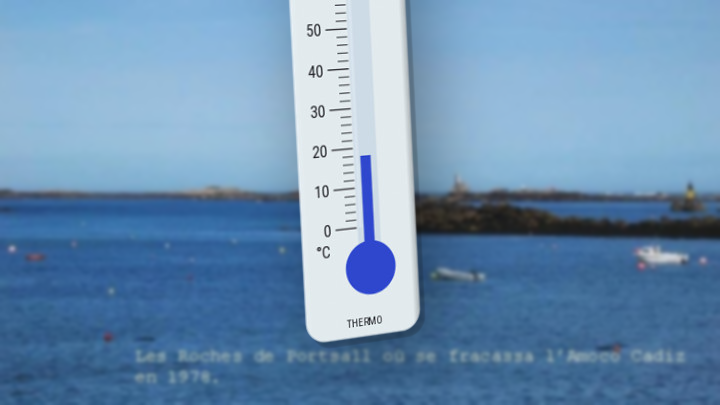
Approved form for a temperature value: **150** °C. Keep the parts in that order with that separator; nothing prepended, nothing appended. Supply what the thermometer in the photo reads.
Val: **18** °C
